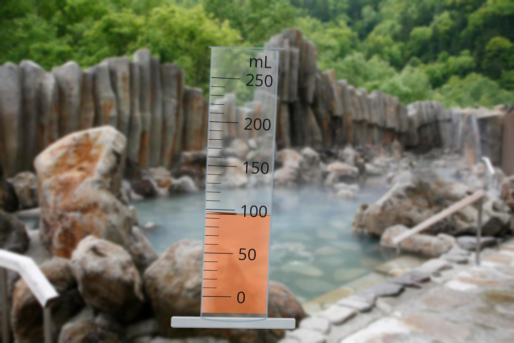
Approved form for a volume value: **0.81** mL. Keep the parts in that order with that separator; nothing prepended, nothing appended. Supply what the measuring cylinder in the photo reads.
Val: **95** mL
